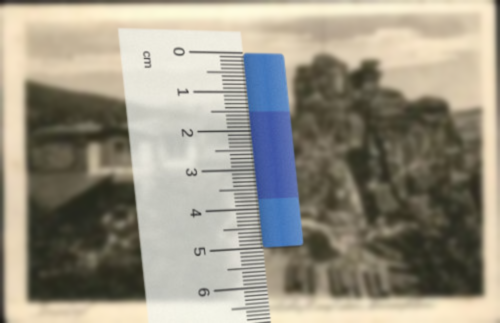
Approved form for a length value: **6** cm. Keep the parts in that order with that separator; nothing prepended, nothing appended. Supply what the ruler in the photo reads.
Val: **5** cm
